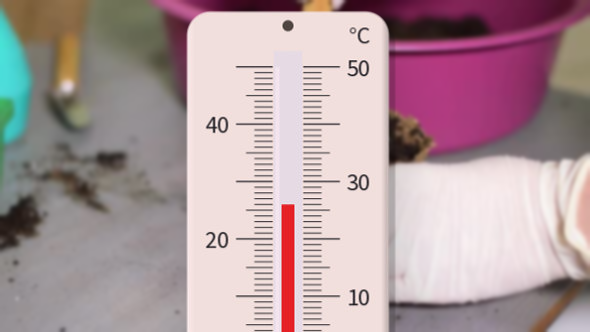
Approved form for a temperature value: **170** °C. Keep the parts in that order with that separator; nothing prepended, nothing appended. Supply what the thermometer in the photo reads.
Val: **26** °C
